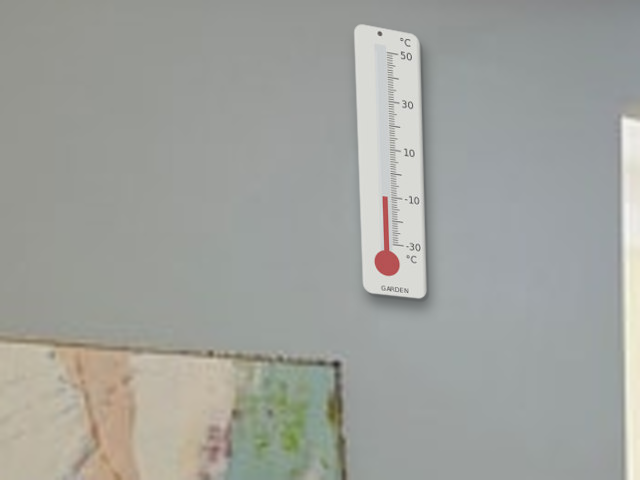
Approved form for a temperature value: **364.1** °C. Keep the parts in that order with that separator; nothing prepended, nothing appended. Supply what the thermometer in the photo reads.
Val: **-10** °C
